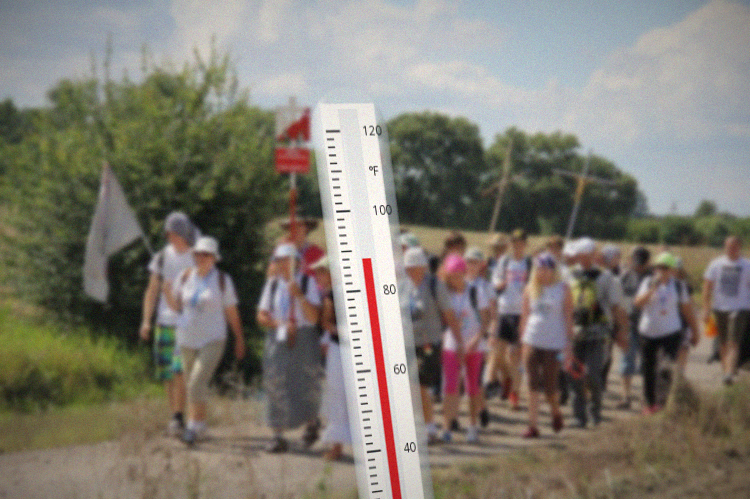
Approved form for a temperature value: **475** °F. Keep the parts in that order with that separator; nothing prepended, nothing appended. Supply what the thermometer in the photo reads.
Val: **88** °F
